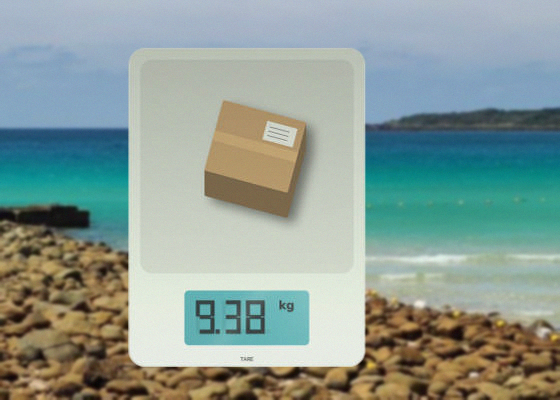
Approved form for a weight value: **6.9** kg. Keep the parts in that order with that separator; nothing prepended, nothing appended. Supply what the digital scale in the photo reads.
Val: **9.38** kg
